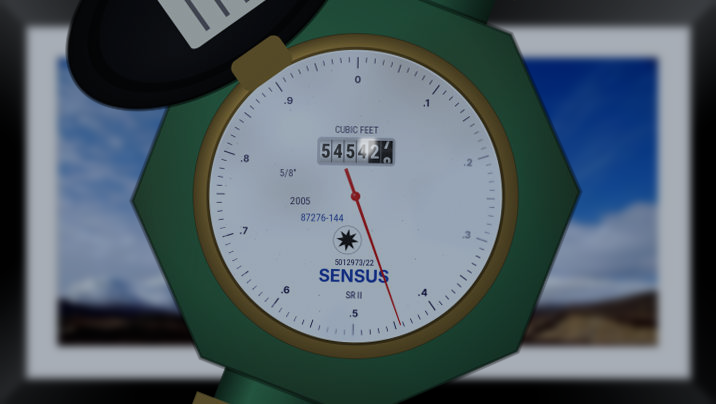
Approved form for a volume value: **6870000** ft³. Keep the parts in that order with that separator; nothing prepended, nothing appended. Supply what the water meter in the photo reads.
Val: **545427.44** ft³
